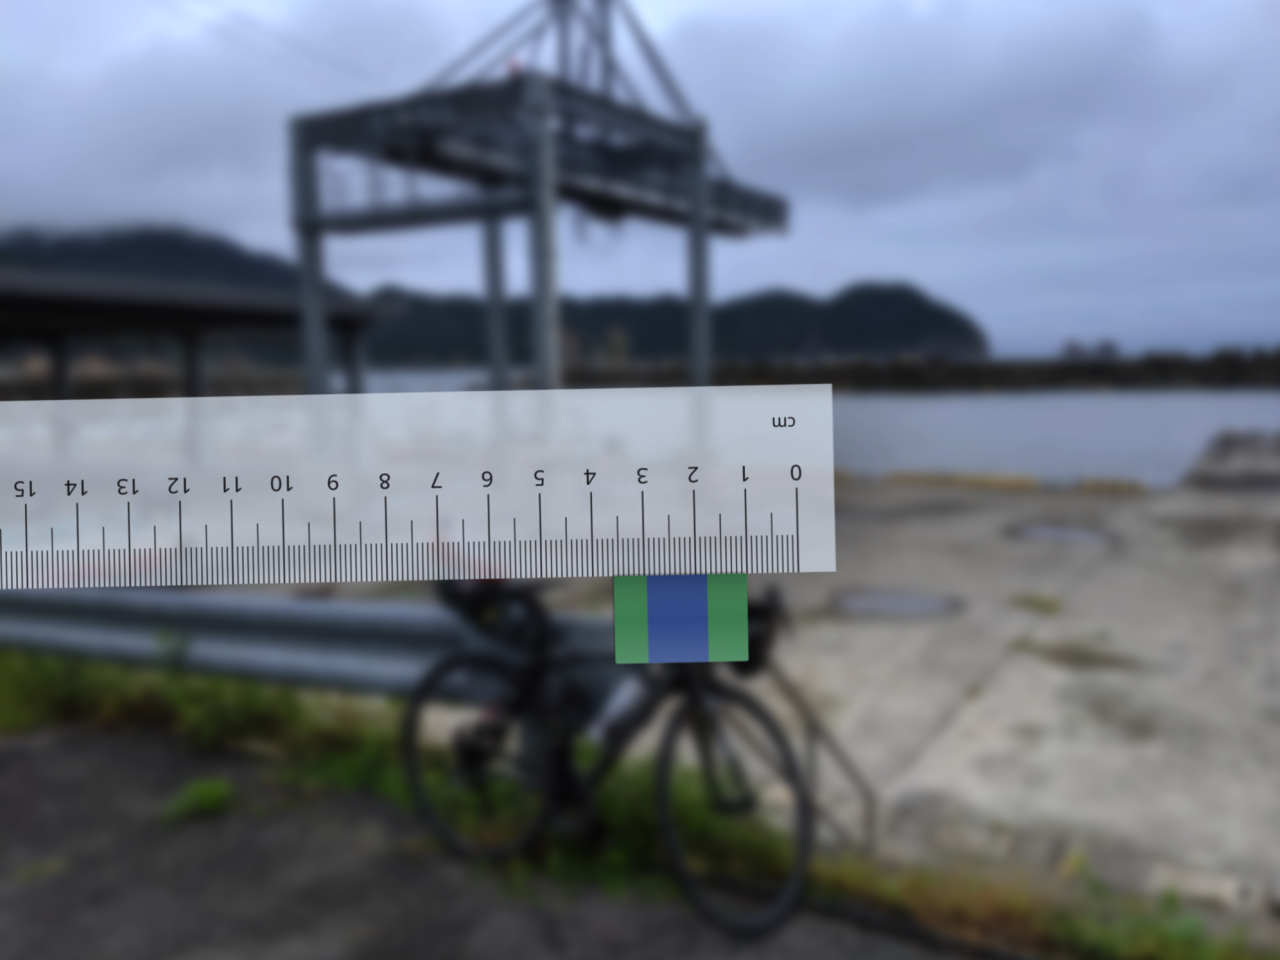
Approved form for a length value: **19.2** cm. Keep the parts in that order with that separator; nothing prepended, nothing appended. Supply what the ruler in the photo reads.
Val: **2.6** cm
